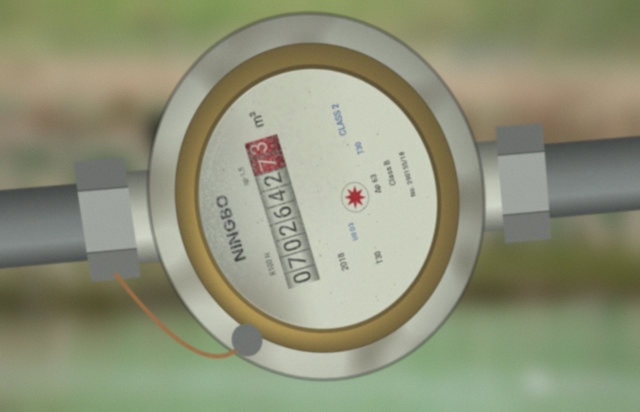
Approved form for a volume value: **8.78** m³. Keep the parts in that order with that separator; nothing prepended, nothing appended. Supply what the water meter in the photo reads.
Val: **702642.73** m³
